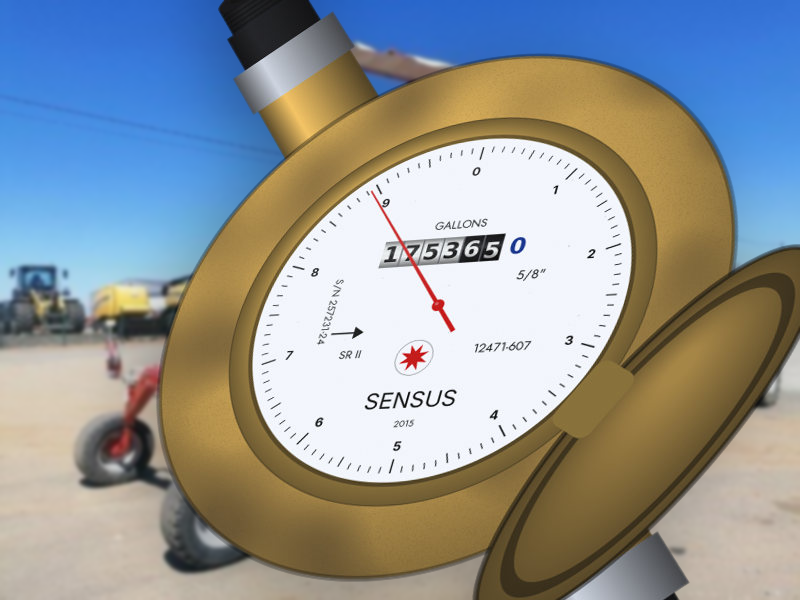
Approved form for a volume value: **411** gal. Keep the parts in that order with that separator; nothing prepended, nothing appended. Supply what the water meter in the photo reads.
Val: **1753648.9** gal
